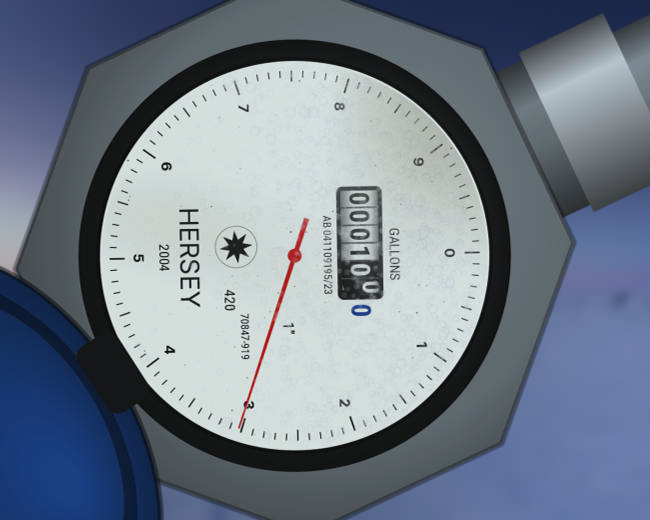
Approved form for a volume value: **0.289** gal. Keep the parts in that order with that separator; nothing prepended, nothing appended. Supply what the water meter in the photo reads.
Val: **1003.0** gal
